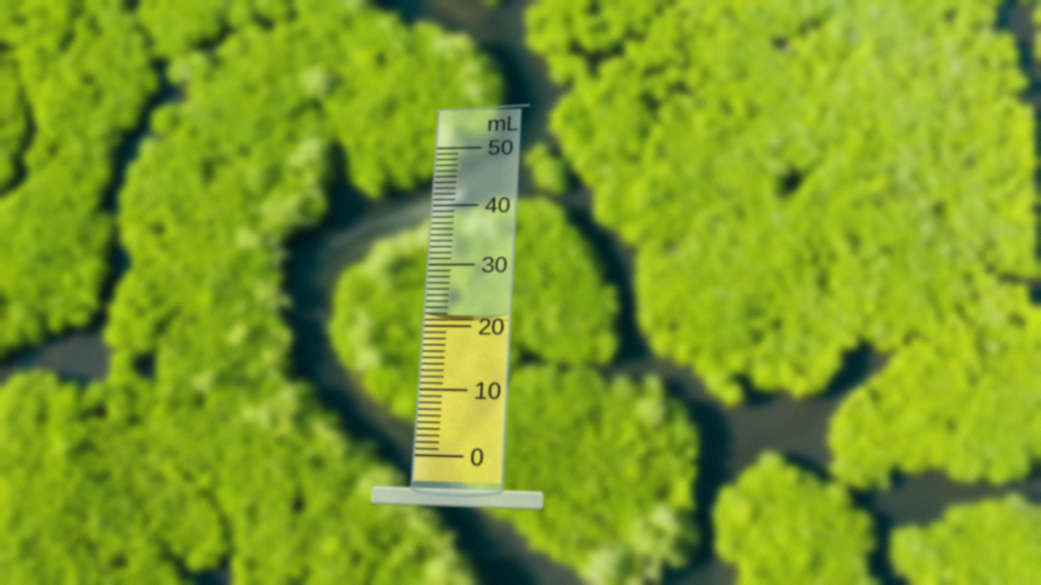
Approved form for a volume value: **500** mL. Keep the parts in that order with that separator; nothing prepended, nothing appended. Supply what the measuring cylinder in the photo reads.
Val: **21** mL
